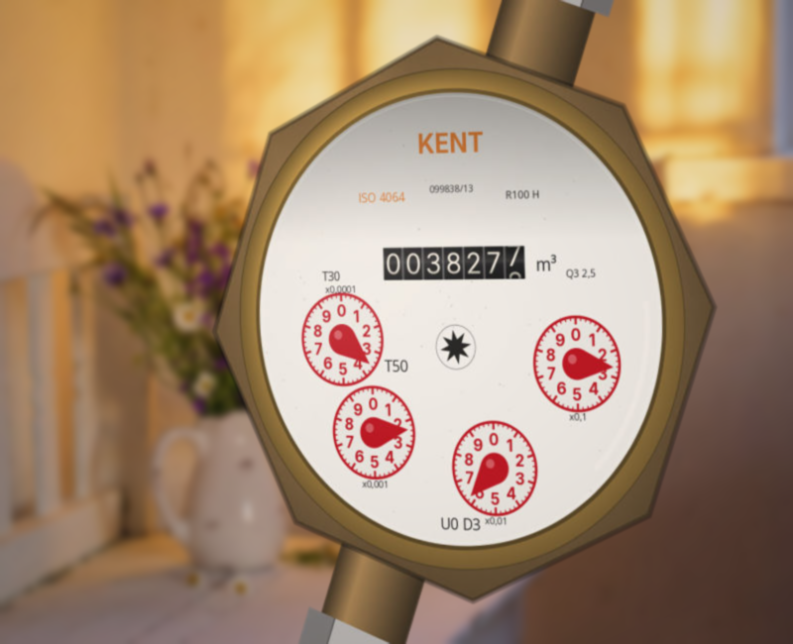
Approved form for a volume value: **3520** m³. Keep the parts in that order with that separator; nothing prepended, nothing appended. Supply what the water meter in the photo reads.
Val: **38277.2623** m³
